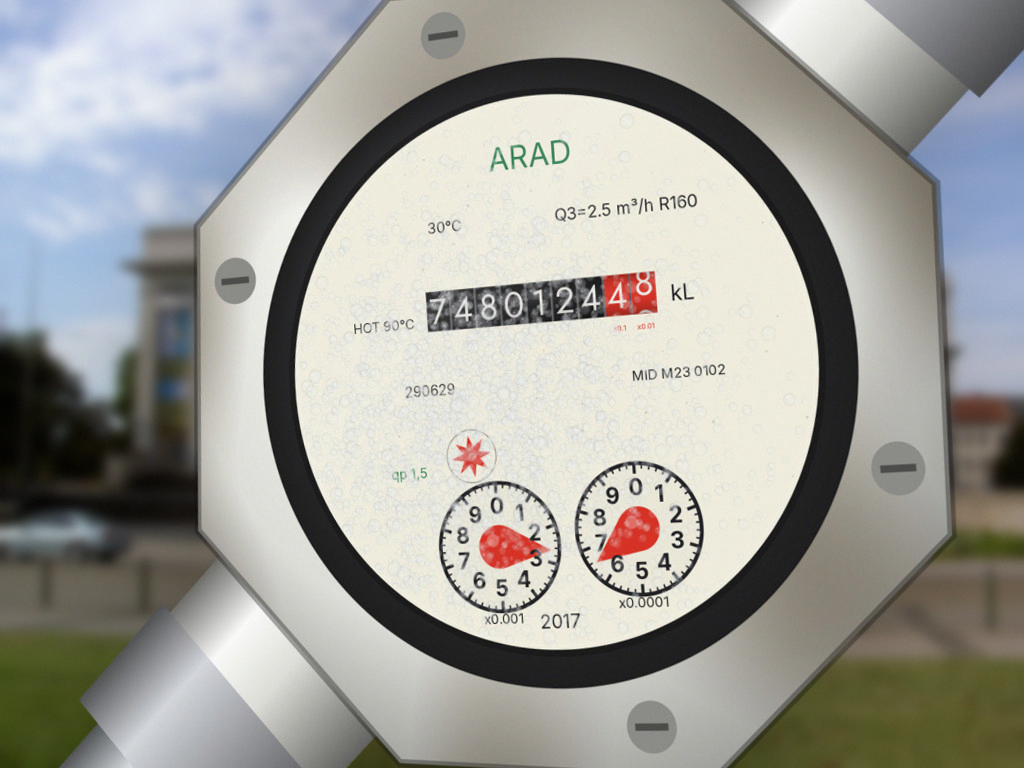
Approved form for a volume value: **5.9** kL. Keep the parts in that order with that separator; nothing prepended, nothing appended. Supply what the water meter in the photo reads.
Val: **7480124.4826** kL
